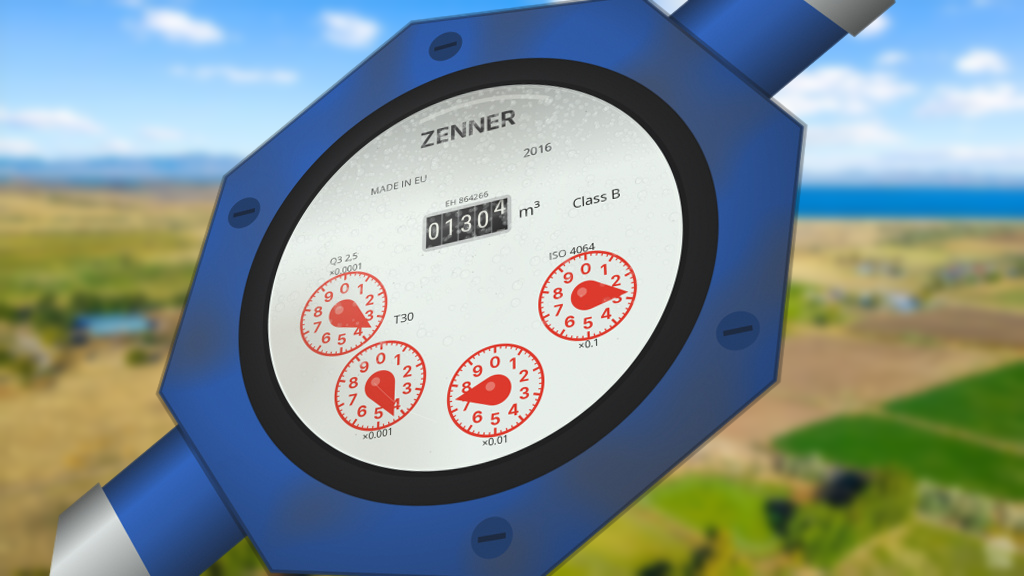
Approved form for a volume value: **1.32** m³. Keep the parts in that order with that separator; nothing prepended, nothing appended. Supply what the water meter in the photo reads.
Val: **1304.2743** m³
